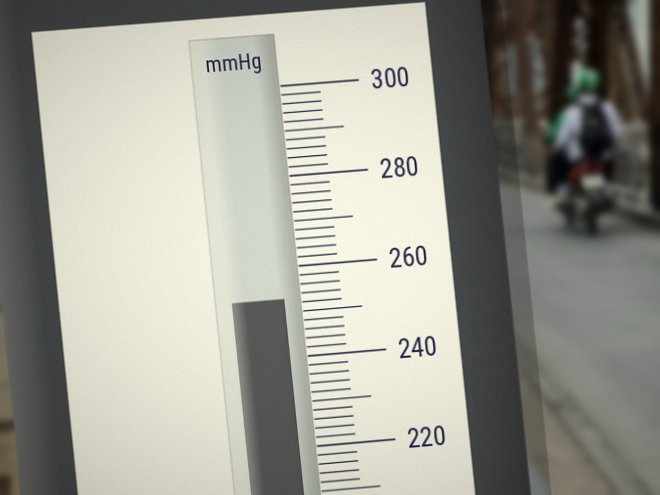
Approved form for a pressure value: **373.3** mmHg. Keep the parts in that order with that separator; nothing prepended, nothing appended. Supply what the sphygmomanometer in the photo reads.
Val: **253** mmHg
